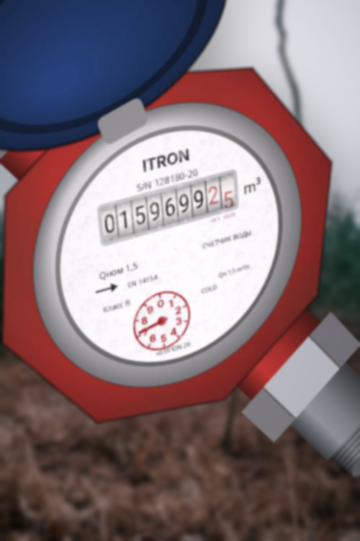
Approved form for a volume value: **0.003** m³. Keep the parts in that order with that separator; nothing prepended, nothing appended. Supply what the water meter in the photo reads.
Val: **159699.247** m³
